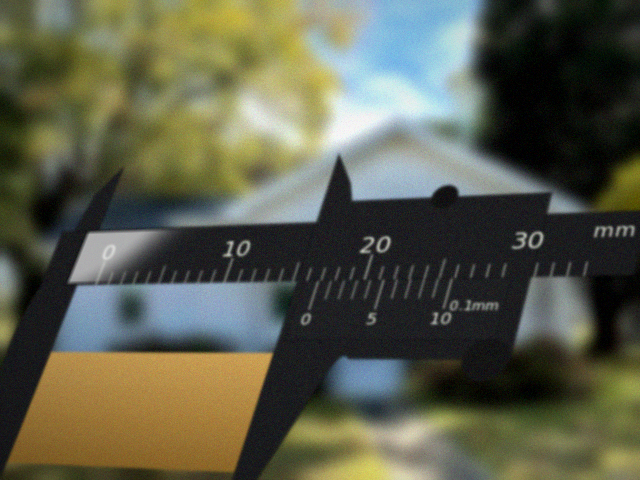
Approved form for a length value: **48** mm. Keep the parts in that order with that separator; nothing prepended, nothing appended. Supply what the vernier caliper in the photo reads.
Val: **16.8** mm
